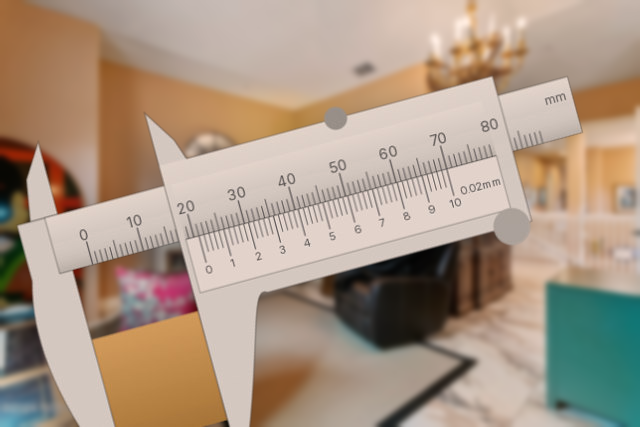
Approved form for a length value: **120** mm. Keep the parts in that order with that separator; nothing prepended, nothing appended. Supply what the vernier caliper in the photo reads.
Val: **21.0** mm
